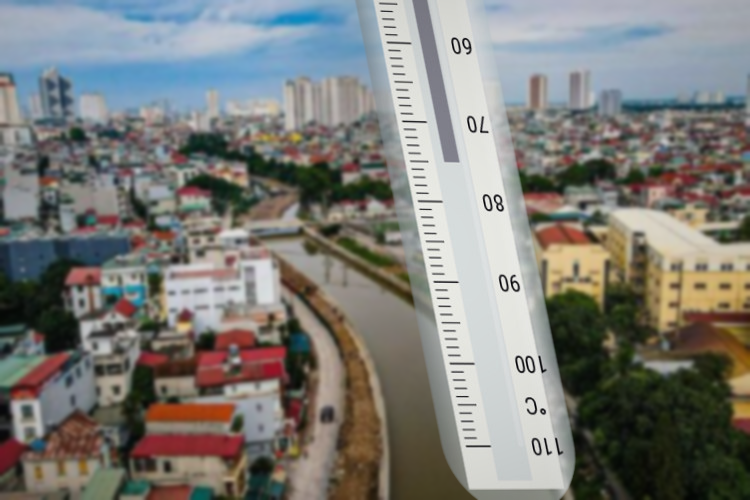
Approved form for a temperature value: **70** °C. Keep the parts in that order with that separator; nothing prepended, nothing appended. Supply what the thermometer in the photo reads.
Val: **75** °C
